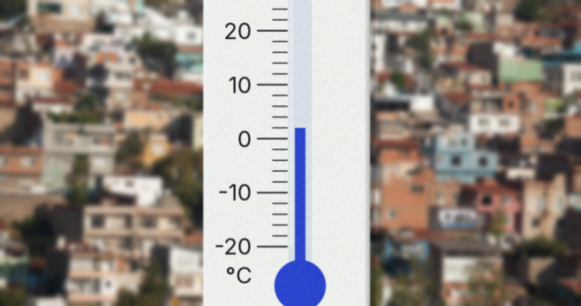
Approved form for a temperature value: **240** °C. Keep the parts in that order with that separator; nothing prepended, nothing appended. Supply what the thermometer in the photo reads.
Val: **2** °C
